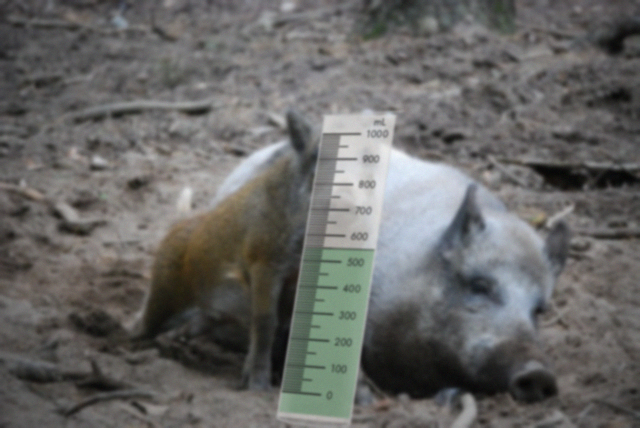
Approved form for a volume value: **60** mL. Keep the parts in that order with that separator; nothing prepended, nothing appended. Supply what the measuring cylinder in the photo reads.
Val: **550** mL
